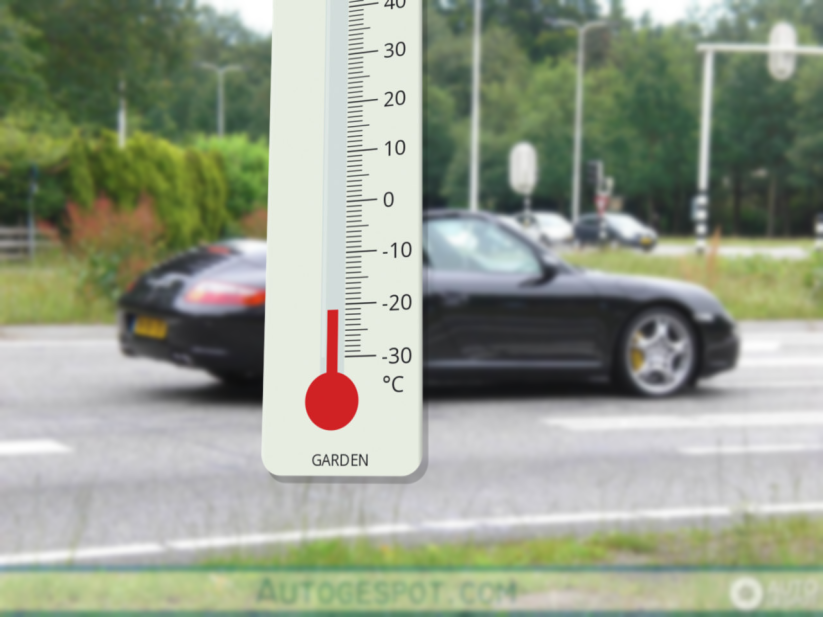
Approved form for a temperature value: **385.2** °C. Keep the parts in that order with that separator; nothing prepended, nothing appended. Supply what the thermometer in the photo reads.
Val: **-21** °C
